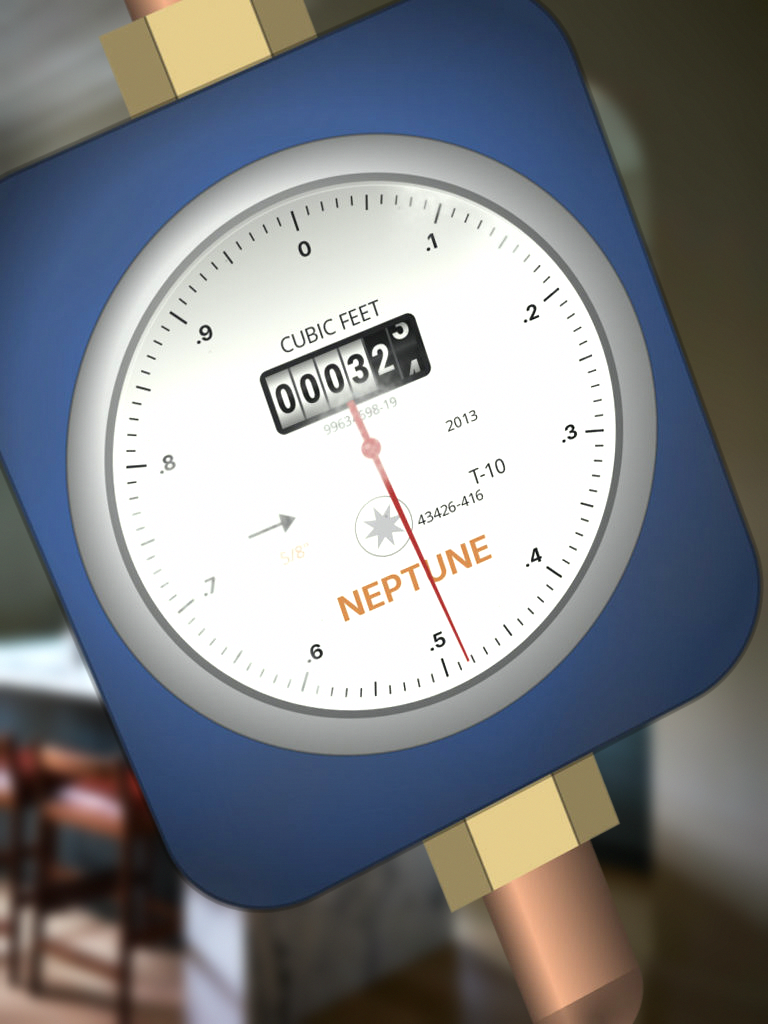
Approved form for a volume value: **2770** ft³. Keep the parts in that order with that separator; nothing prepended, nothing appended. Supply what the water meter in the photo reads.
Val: **323.48** ft³
